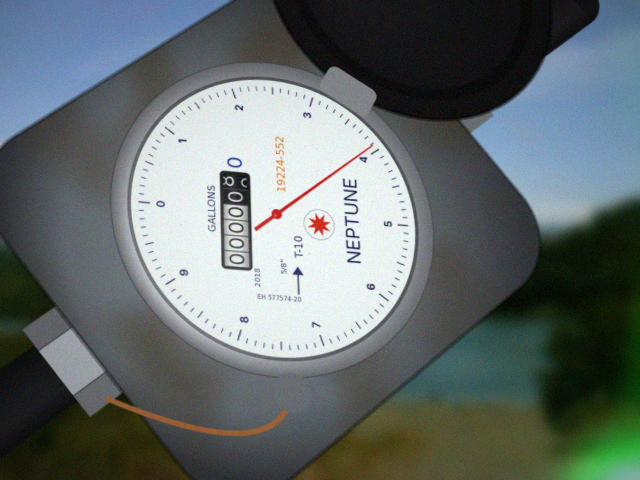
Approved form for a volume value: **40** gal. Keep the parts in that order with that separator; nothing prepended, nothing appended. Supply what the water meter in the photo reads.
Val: **83.9** gal
